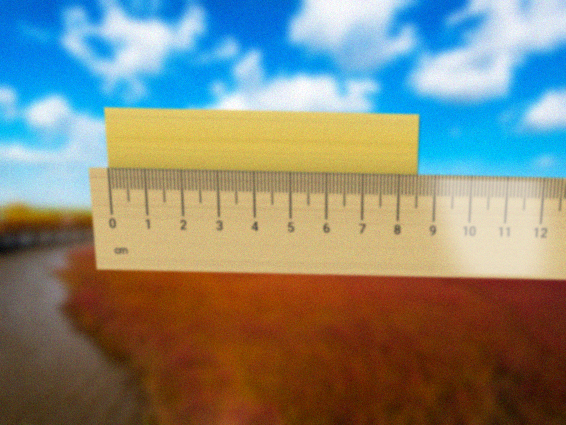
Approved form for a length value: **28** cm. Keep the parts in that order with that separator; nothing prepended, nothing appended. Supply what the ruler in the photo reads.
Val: **8.5** cm
